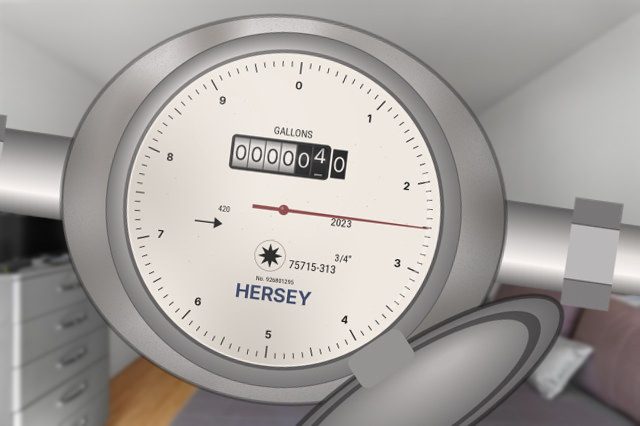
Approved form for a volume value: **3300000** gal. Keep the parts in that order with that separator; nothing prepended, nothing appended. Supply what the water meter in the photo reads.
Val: **42.5** gal
